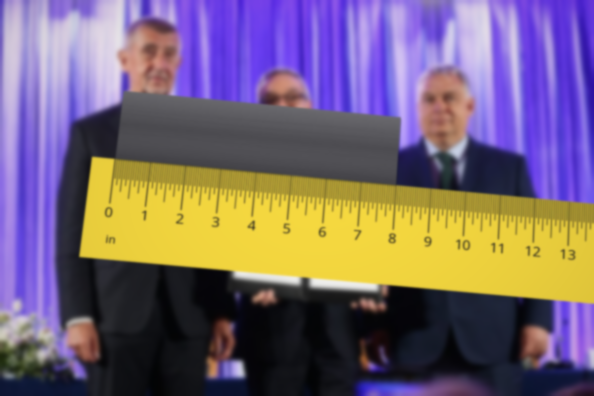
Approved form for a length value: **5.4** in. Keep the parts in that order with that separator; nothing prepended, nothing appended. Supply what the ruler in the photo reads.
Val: **8** in
